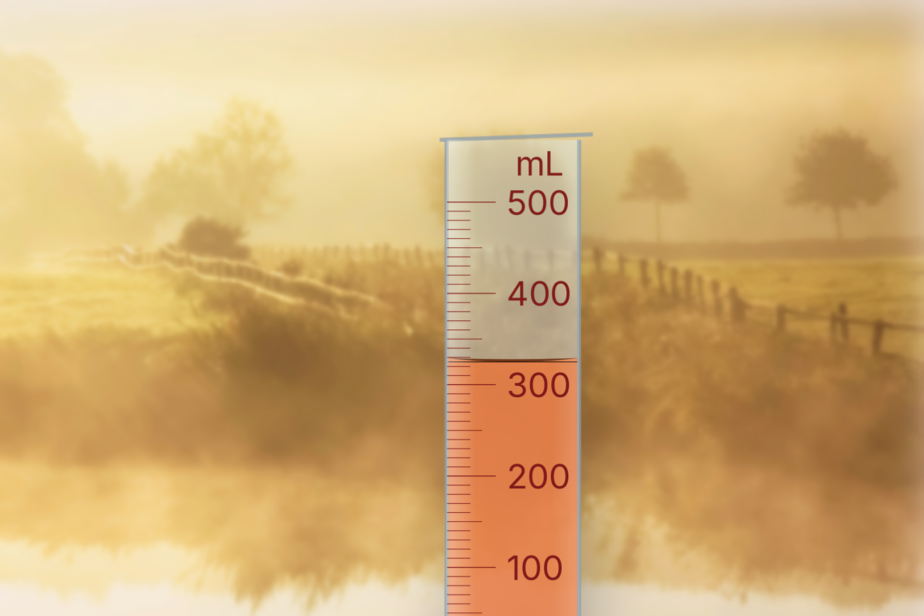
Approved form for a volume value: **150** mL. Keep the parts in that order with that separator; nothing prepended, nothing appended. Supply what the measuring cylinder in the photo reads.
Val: **325** mL
